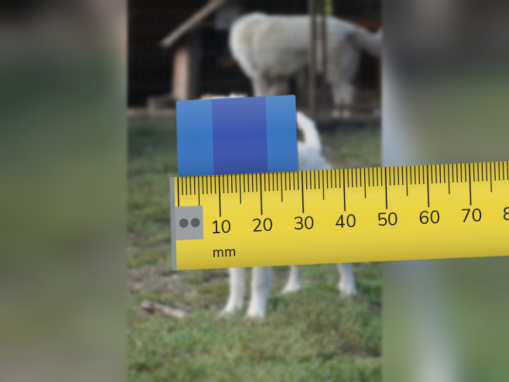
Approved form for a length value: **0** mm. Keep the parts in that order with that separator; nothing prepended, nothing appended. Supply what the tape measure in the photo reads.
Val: **29** mm
